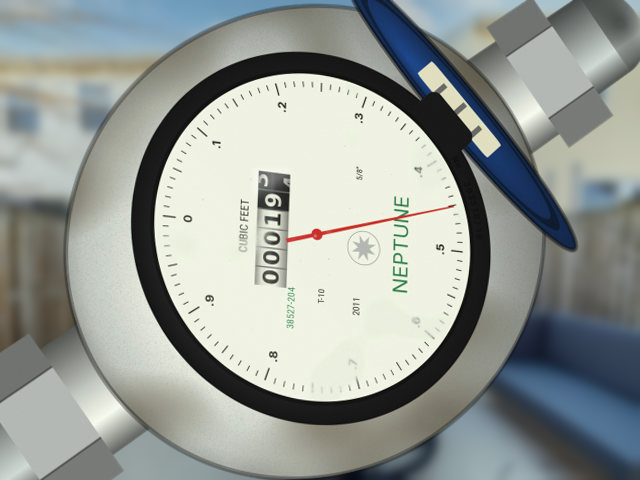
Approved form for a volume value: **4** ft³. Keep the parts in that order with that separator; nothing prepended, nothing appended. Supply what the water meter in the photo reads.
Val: **193.45** ft³
